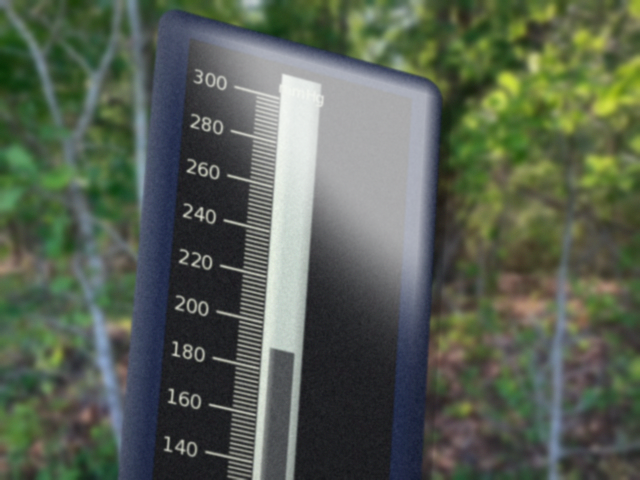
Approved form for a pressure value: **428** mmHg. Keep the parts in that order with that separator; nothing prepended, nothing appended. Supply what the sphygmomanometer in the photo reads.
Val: **190** mmHg
